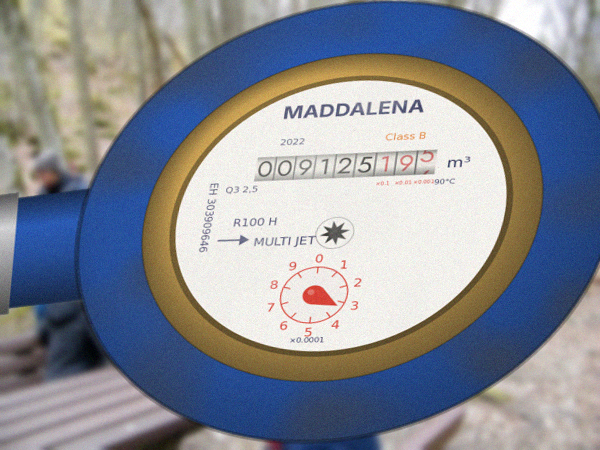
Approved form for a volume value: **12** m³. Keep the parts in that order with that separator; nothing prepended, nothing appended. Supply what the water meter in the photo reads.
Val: **9125.1953** m³
